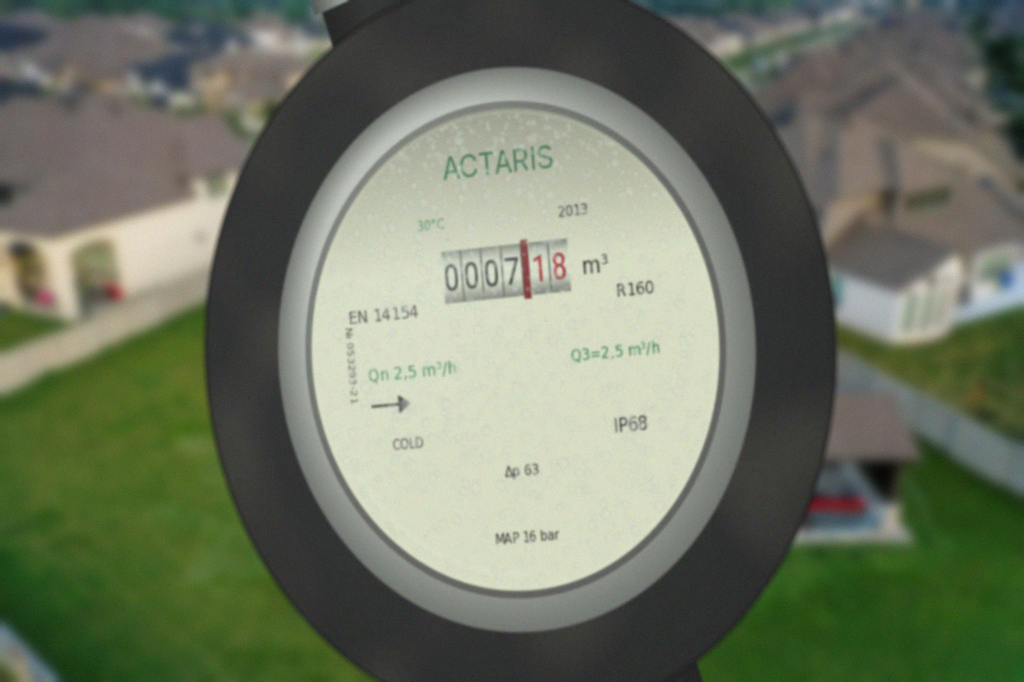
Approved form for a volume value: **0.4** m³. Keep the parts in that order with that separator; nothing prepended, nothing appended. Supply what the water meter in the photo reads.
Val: **7.18** m³
